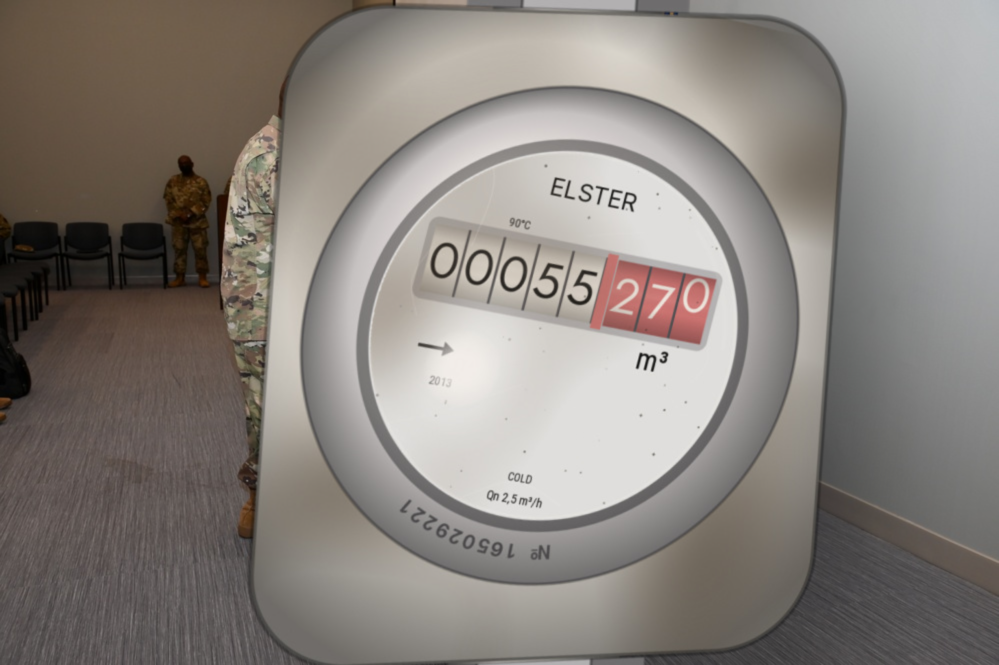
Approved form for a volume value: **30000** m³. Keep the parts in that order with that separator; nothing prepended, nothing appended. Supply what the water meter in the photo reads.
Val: **55.270** m³
